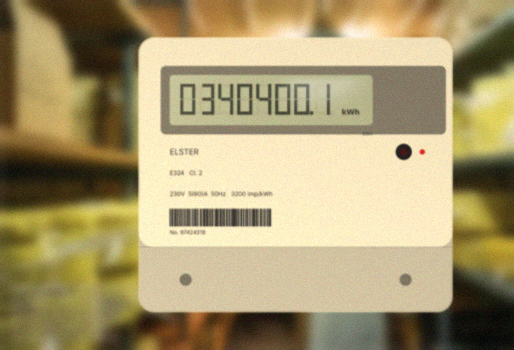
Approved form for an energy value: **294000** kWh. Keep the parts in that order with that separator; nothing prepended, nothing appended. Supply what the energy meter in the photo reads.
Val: **340400.1** kWh
